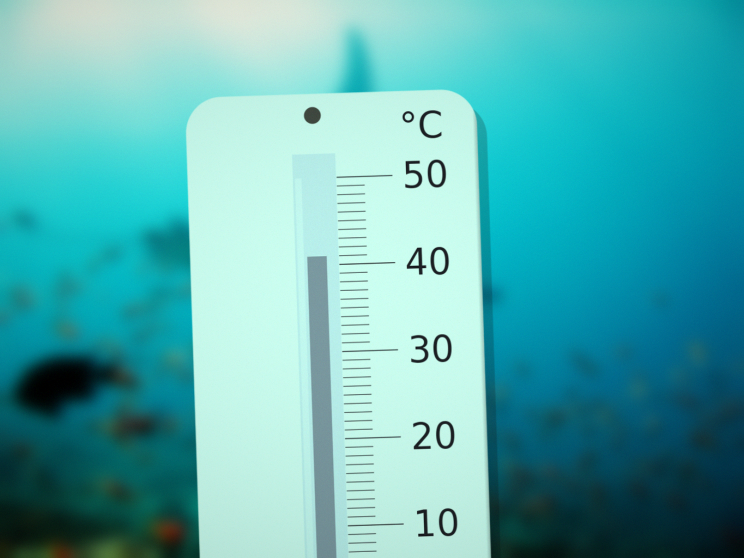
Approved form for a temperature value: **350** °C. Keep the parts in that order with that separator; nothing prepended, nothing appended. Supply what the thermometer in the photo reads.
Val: **41** °C
